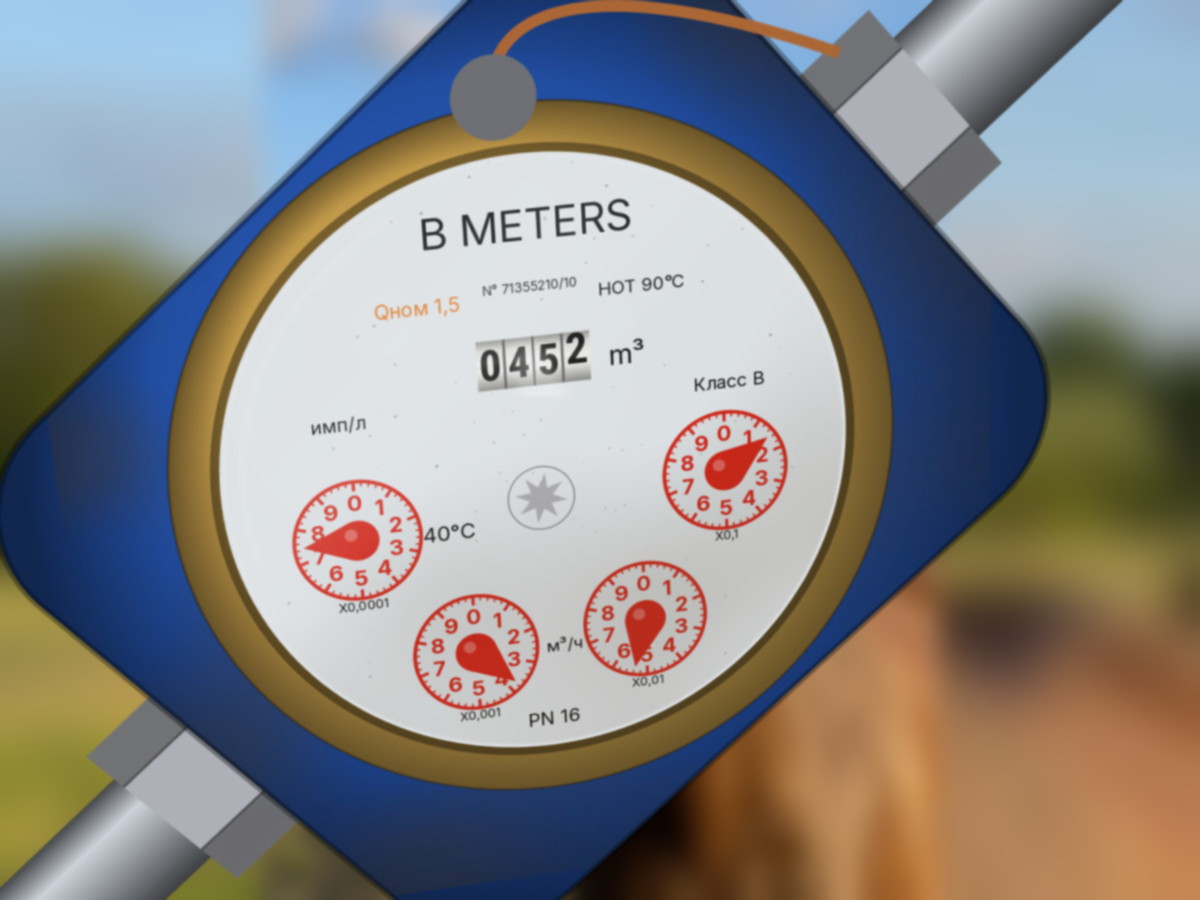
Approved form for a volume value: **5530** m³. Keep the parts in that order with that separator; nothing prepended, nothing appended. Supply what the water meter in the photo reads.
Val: **452.1537** m³
